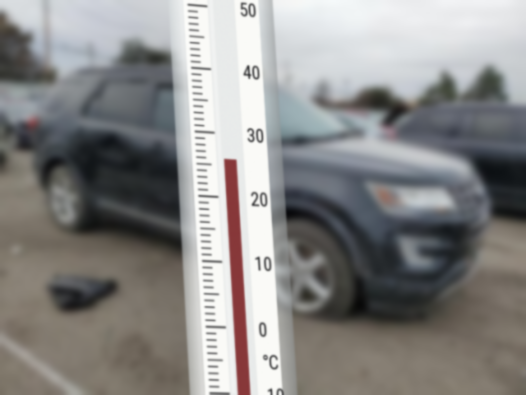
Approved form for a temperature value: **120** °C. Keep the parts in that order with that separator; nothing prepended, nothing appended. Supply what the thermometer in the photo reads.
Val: **26** °C
